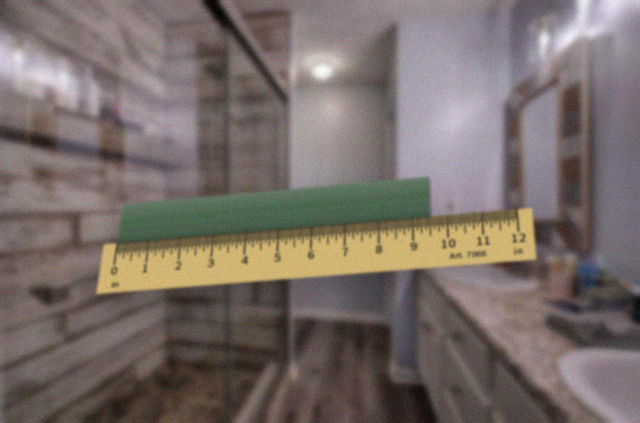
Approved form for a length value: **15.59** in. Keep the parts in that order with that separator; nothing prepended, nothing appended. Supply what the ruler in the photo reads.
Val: **9.5** in
